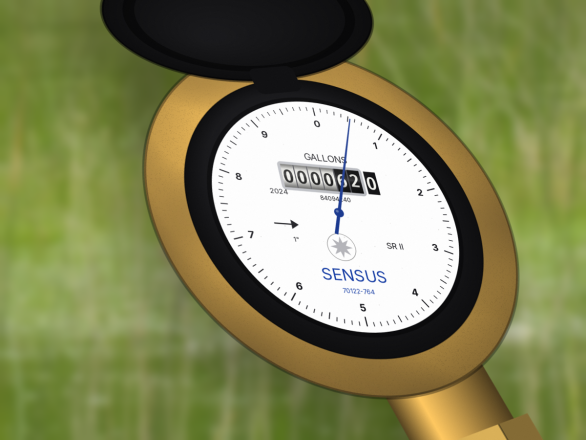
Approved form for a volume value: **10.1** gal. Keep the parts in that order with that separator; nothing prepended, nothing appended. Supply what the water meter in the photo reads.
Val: **620.5** gal
